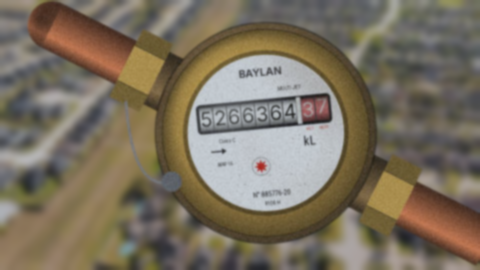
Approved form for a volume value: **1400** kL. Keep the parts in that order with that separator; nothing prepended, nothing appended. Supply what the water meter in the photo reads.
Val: **5266364.37** kL
